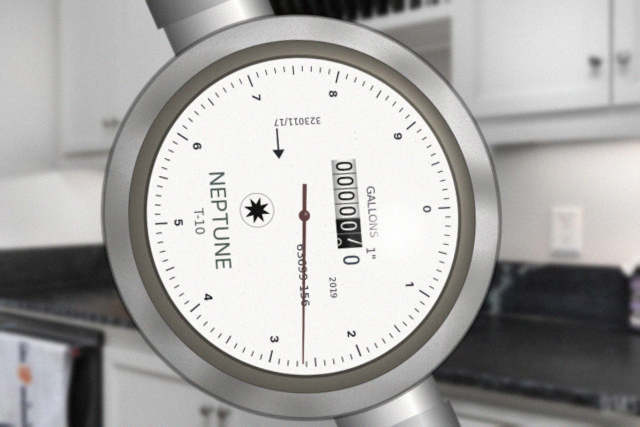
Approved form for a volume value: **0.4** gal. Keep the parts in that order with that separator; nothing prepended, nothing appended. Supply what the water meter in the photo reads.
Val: **72.6** gal
